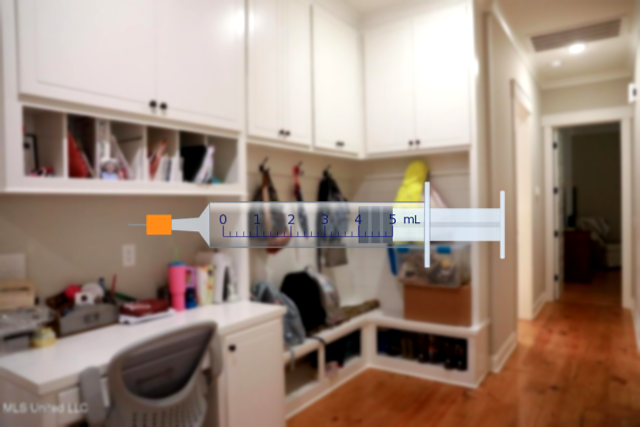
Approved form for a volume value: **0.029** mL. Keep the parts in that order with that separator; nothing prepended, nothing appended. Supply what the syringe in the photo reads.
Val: **4** mL
